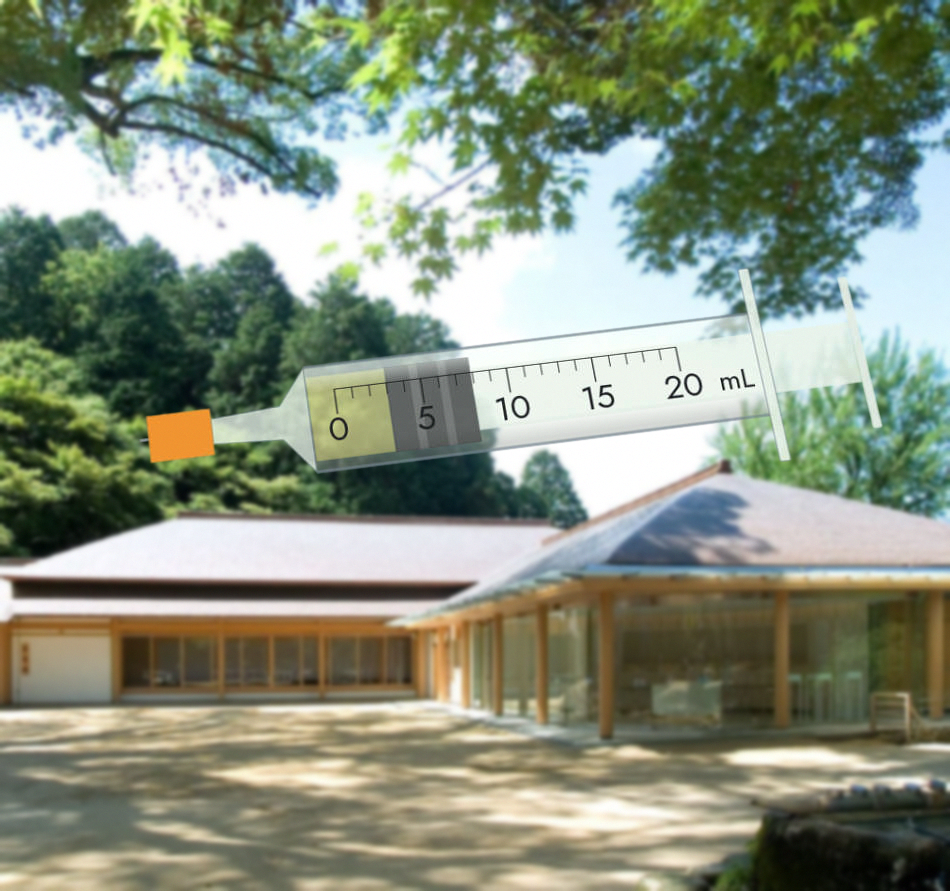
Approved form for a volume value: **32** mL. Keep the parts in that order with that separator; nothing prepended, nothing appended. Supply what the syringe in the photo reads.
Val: **3** mL
